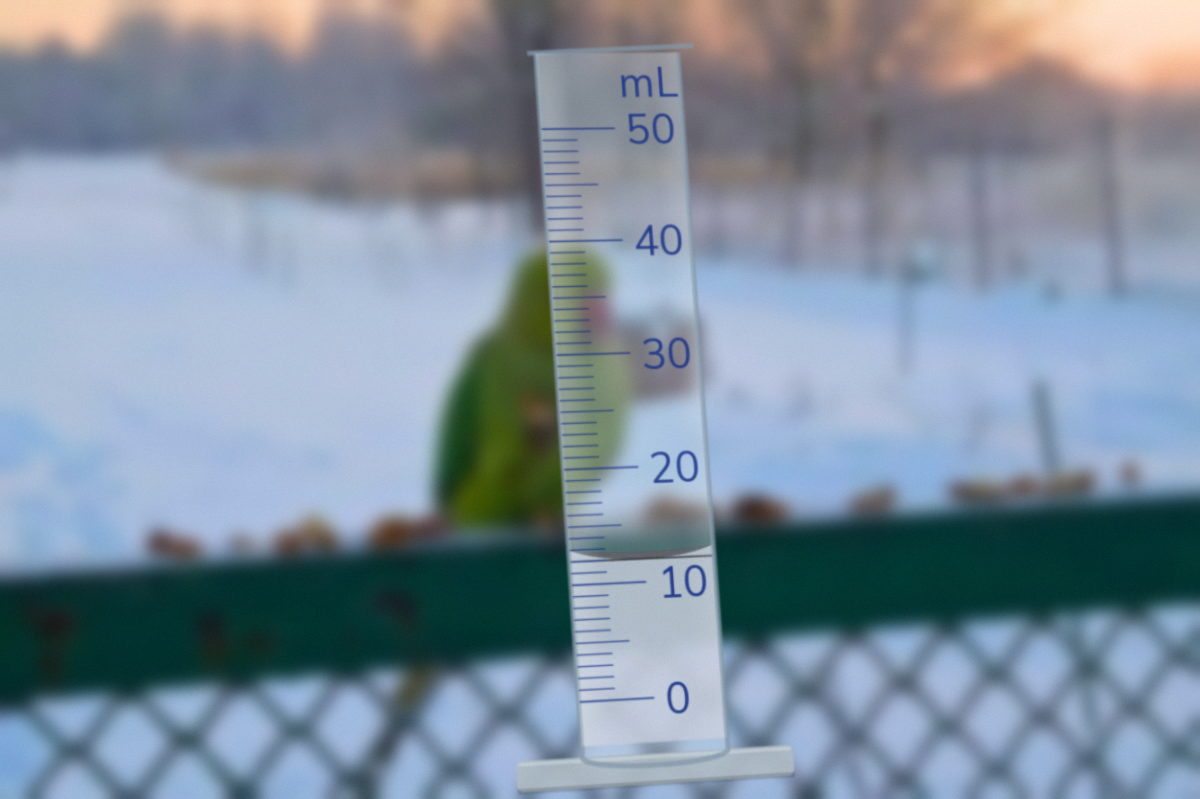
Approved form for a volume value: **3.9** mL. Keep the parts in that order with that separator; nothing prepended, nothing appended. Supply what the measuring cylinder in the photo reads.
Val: **12** mL
